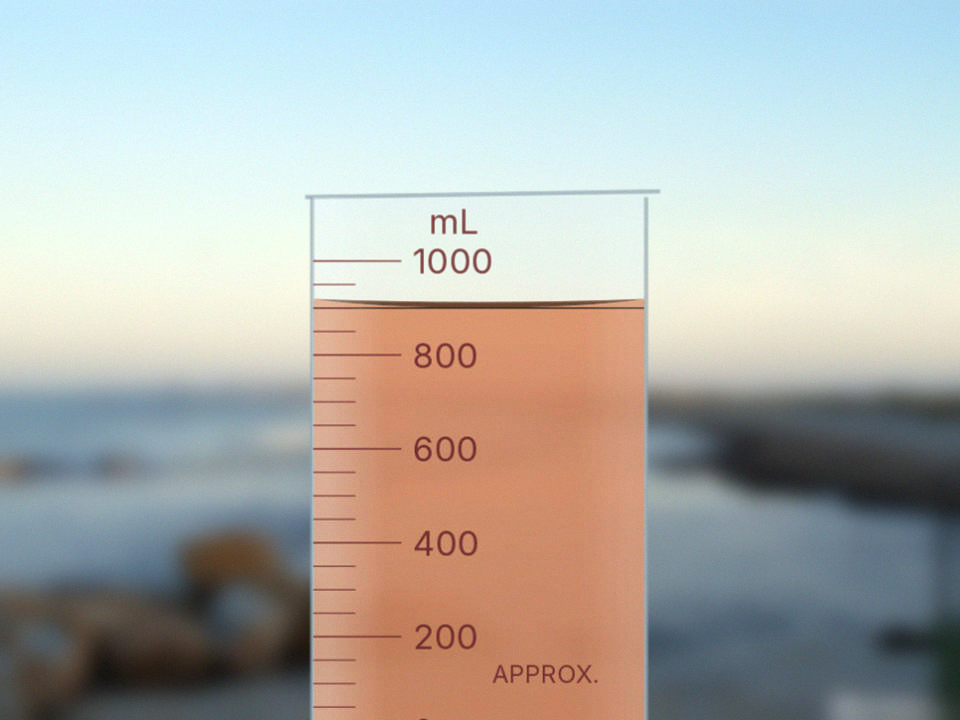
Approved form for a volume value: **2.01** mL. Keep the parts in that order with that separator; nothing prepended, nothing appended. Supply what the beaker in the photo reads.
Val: **900** mL
